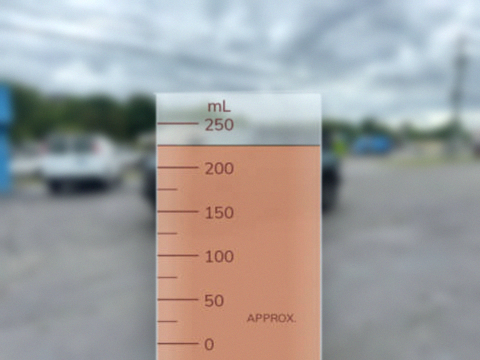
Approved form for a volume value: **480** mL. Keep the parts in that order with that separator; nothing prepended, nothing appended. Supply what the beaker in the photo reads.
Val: **225** mL
